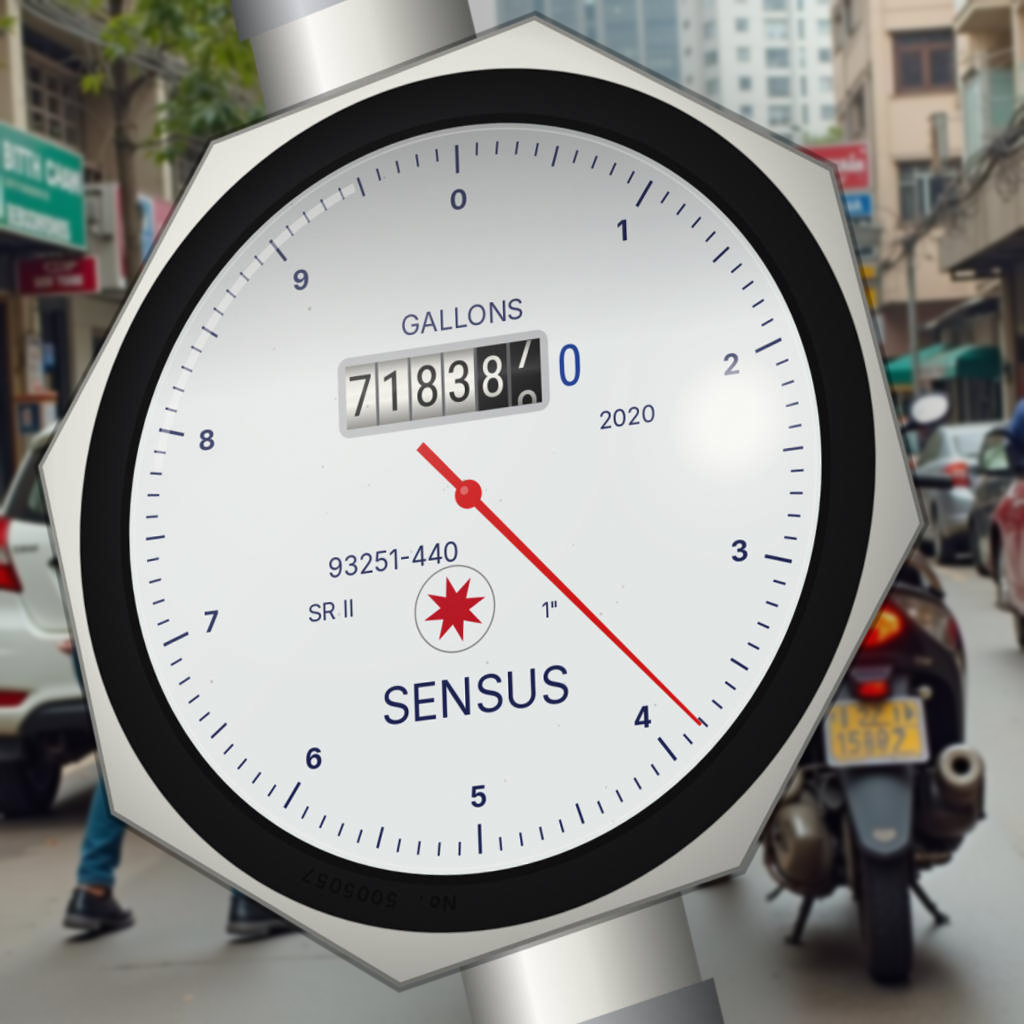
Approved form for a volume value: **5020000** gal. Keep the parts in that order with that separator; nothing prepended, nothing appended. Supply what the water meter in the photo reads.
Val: **7183873.8** gal
